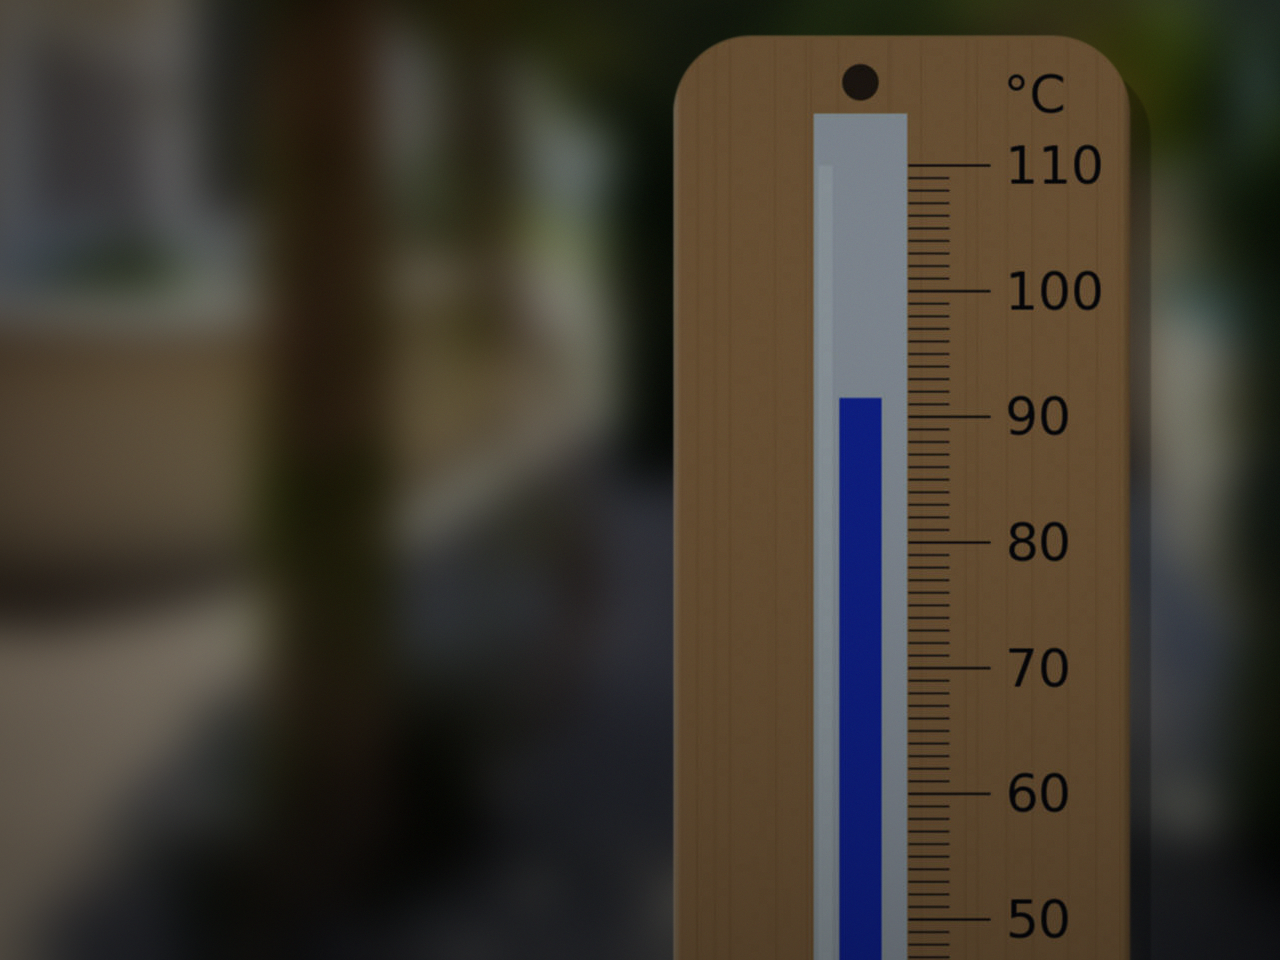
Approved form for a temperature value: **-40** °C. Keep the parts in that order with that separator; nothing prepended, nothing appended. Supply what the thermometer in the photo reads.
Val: **91.5** °C
